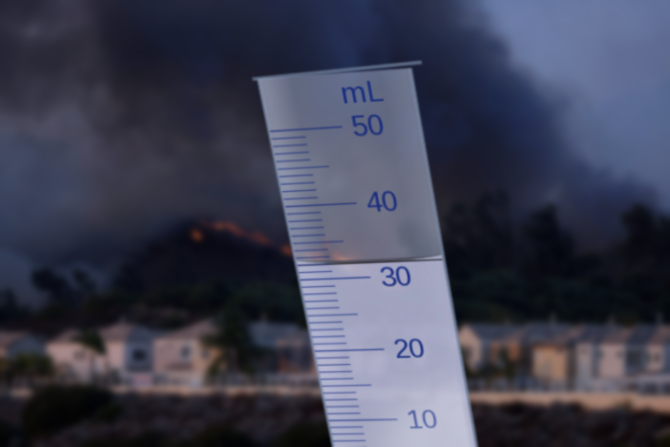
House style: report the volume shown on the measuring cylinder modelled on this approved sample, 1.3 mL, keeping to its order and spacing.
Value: 32 mL
